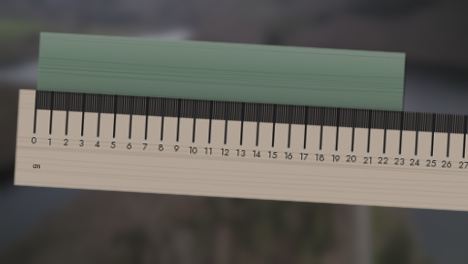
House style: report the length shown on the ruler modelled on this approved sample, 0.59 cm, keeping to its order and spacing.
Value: 23 cm
